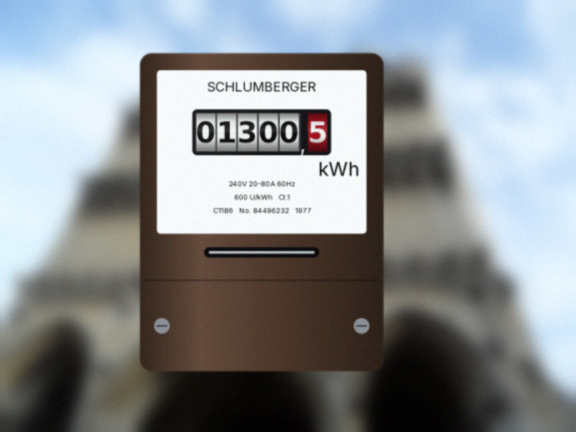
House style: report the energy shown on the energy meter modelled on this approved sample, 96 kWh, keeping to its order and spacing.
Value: 1300.5 kWh
